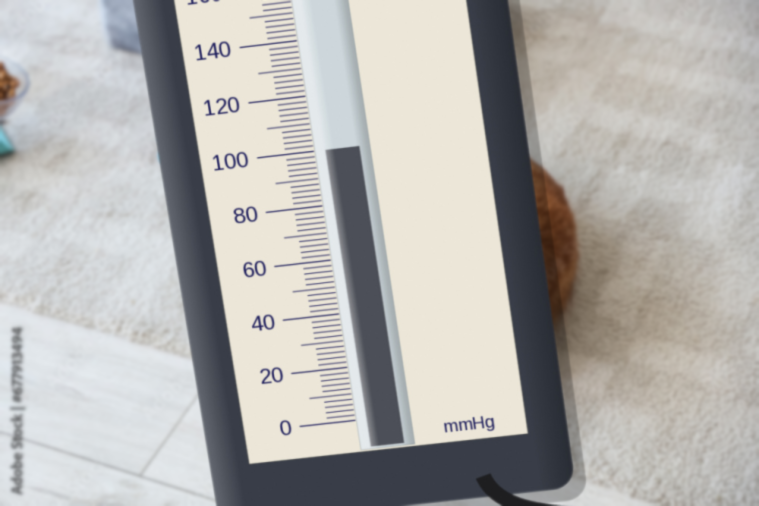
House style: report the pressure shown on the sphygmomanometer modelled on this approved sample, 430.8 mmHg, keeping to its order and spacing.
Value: 100 mmHg
